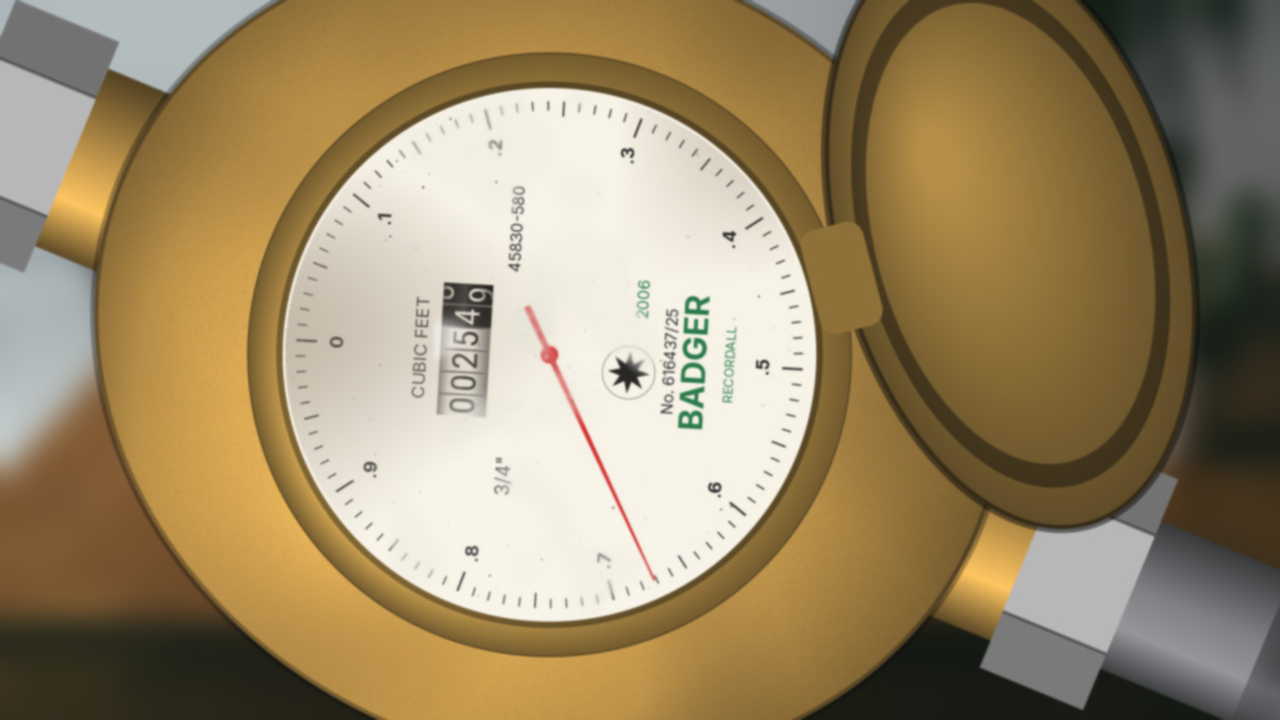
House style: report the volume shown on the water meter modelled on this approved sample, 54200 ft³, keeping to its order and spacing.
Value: 2548.67 ft³
